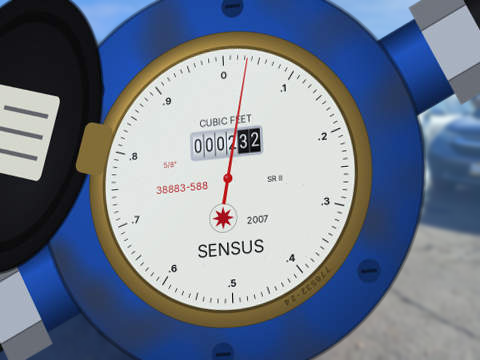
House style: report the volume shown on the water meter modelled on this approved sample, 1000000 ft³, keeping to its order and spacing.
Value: 232.03 ft³
